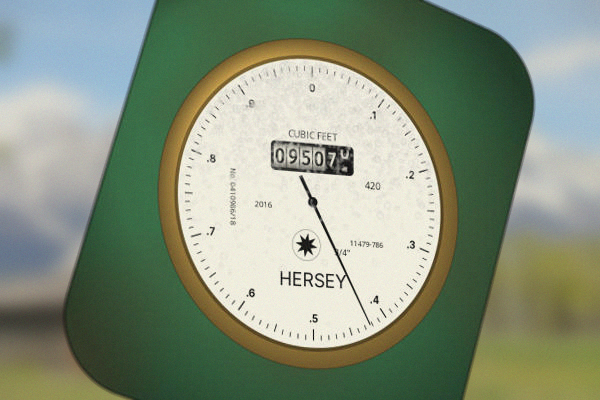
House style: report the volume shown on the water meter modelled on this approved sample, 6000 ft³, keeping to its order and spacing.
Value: 95070.42 ft³
